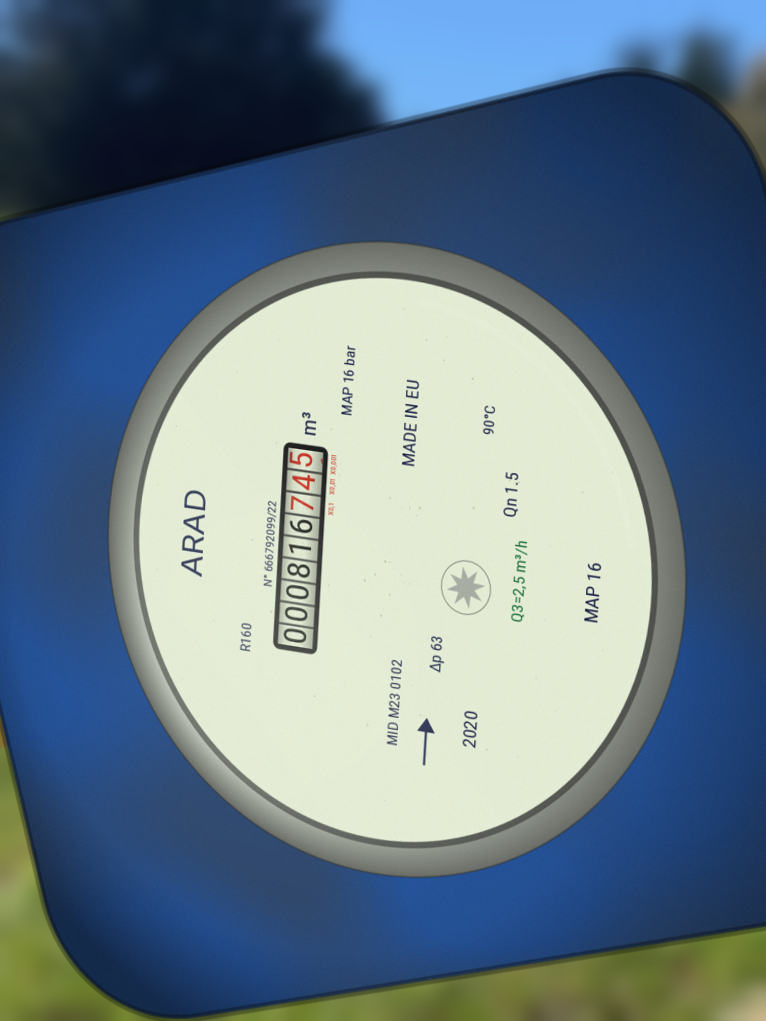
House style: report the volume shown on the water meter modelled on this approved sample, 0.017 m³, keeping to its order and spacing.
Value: 816.745 m³
